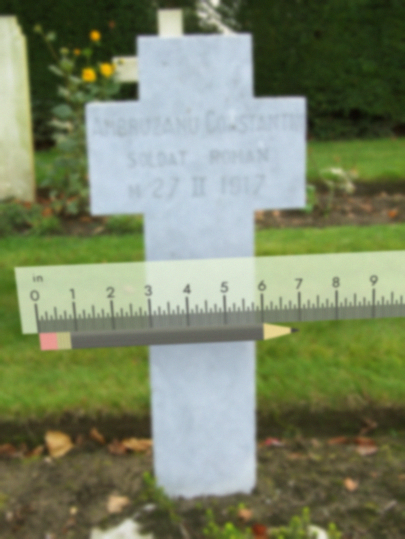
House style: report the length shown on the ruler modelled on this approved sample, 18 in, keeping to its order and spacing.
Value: 7 in
